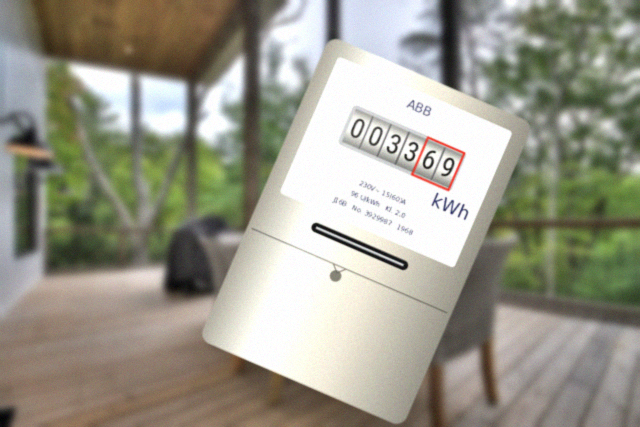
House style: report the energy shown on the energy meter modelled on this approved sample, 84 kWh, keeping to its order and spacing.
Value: 33.69 kWh
